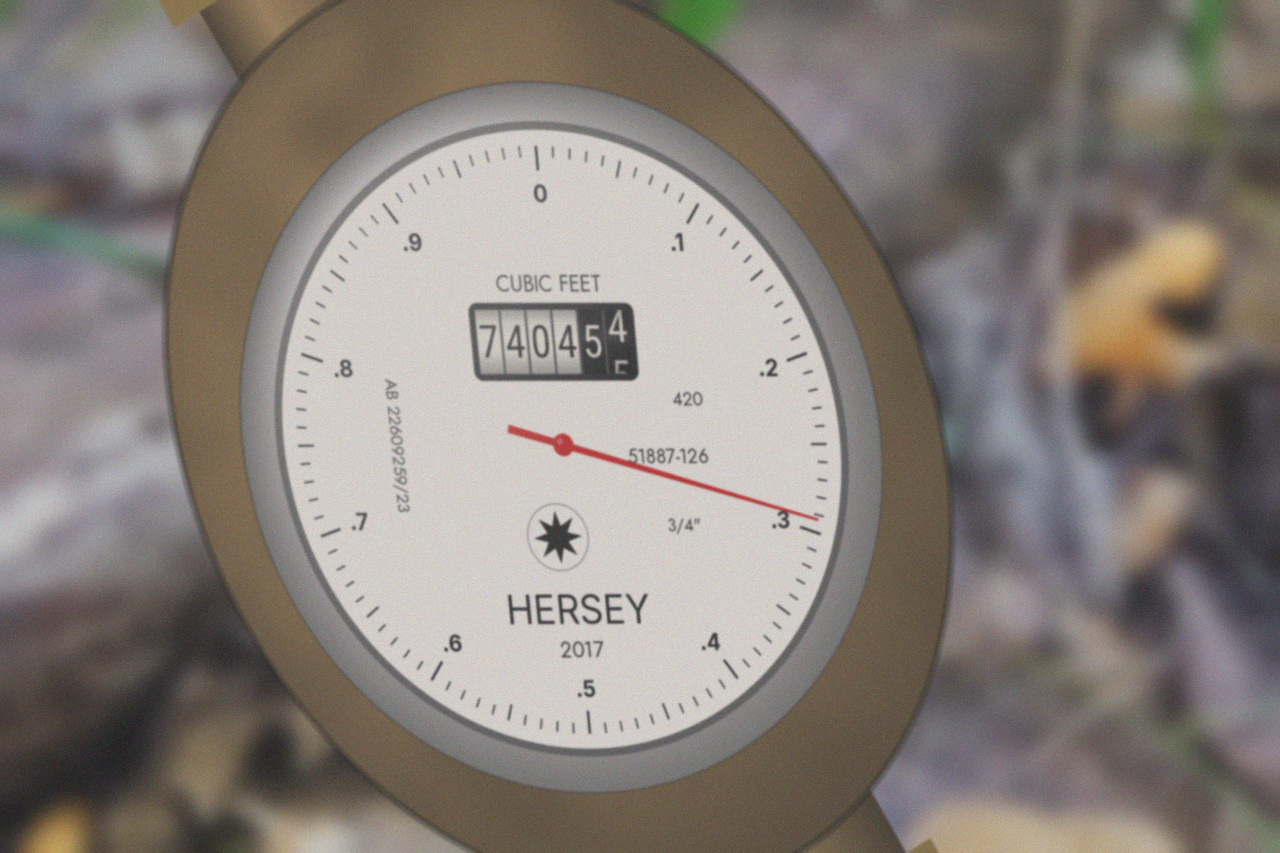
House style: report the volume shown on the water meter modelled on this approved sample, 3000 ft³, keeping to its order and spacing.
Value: 740454.29 ft³
